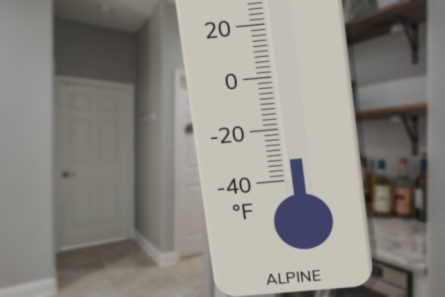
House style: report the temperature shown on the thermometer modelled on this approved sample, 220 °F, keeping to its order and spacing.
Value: -32 °F
